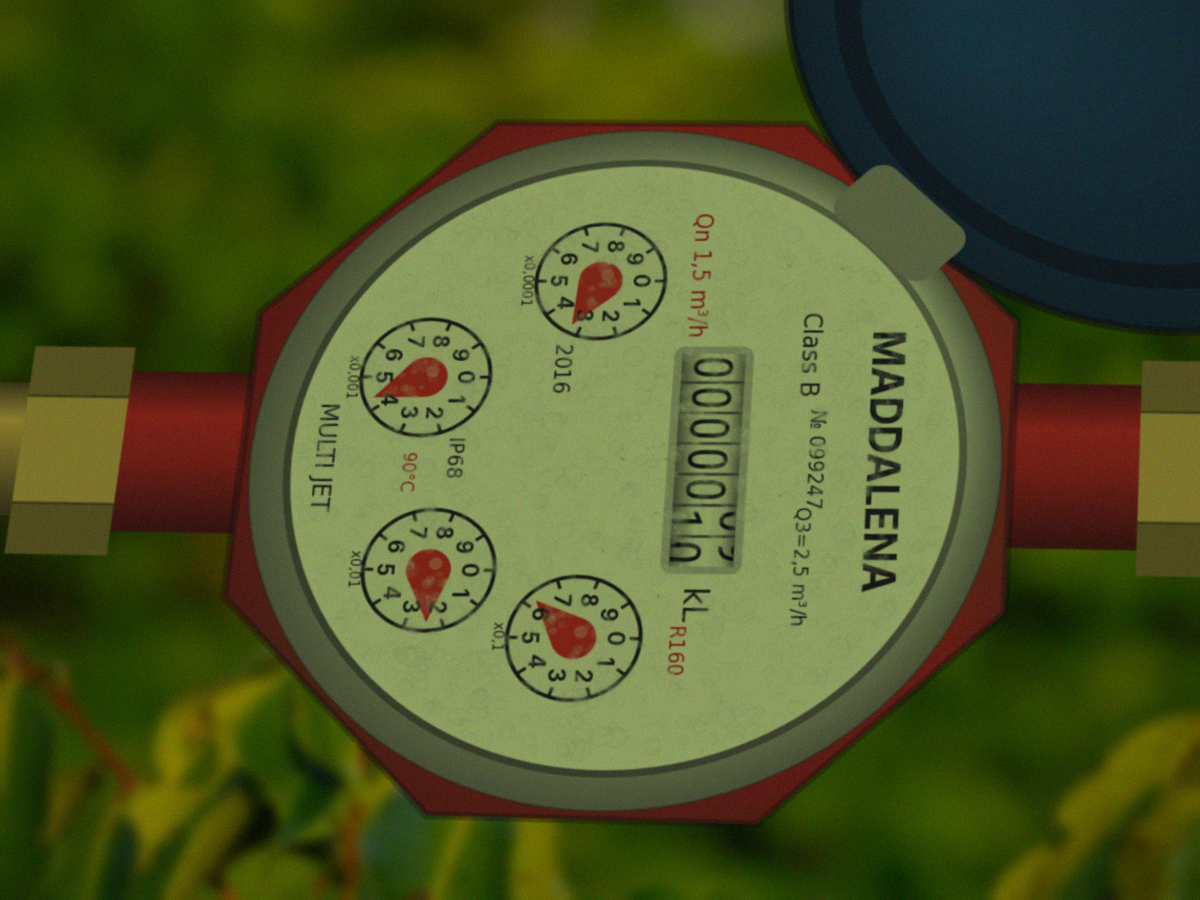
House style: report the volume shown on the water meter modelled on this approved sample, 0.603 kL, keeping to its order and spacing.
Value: 9.6243 kL
